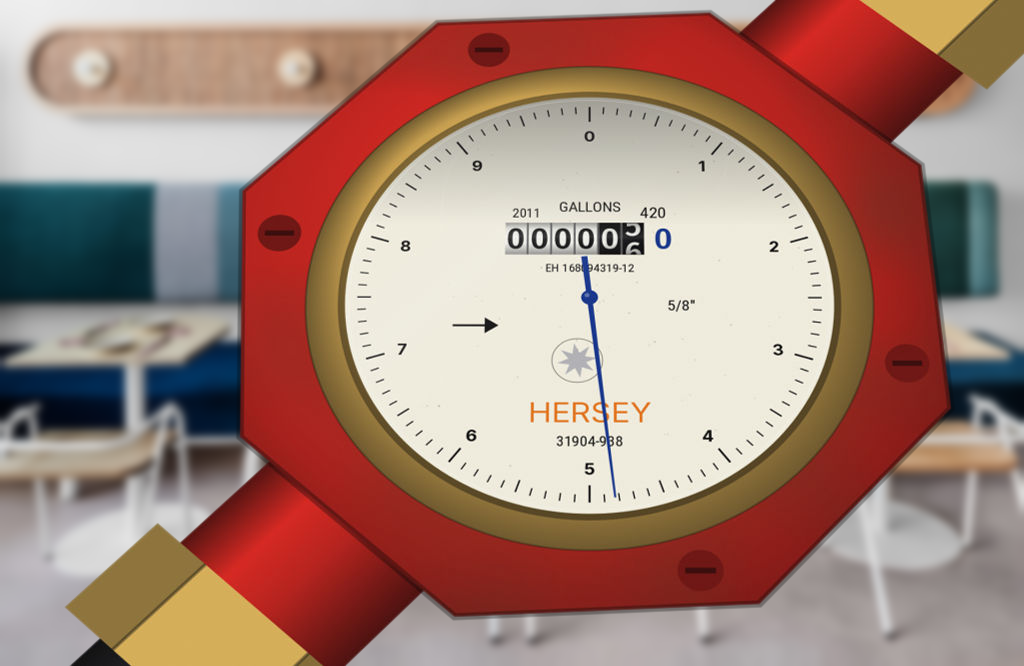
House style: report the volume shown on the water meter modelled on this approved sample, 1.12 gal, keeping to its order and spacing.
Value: 54.8 gal
